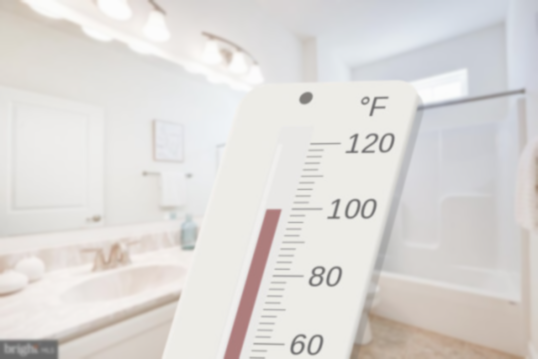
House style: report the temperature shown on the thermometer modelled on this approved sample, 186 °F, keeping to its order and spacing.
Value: 100 °F
